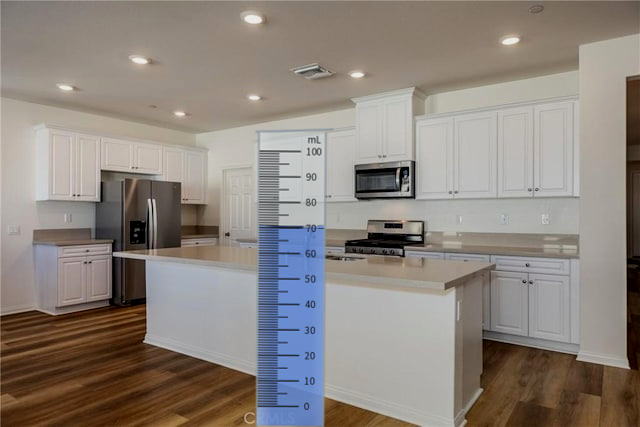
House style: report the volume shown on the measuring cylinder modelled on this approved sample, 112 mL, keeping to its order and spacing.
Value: 70 mL
